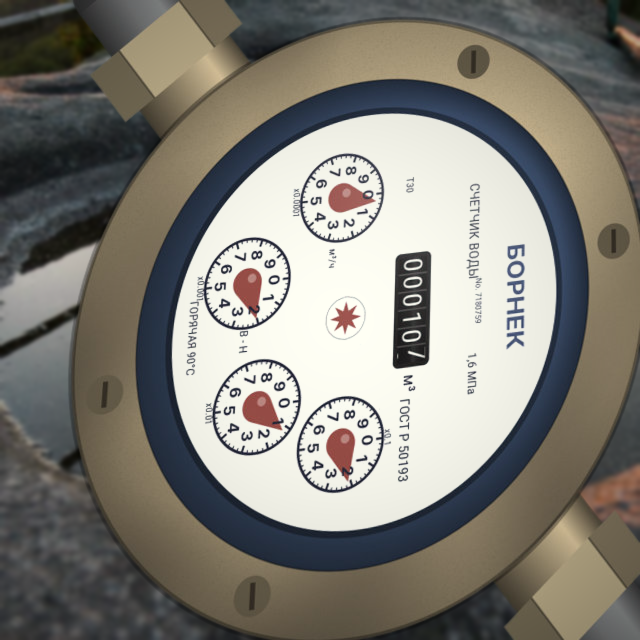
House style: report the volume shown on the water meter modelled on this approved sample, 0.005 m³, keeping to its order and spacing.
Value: 107.2120 m³
